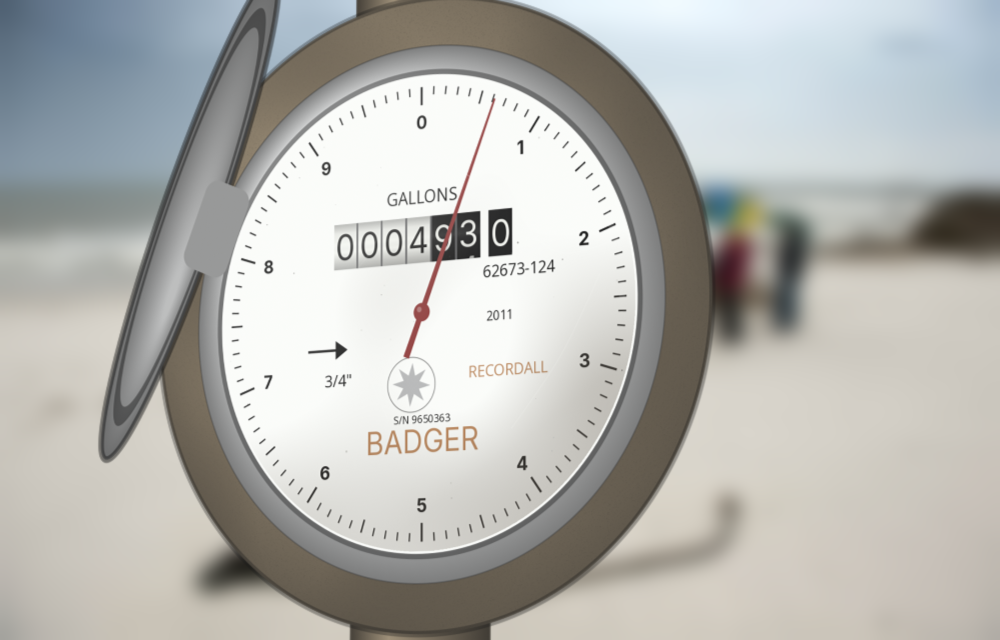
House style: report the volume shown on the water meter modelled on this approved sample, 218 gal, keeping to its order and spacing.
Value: 4930.6 gal
